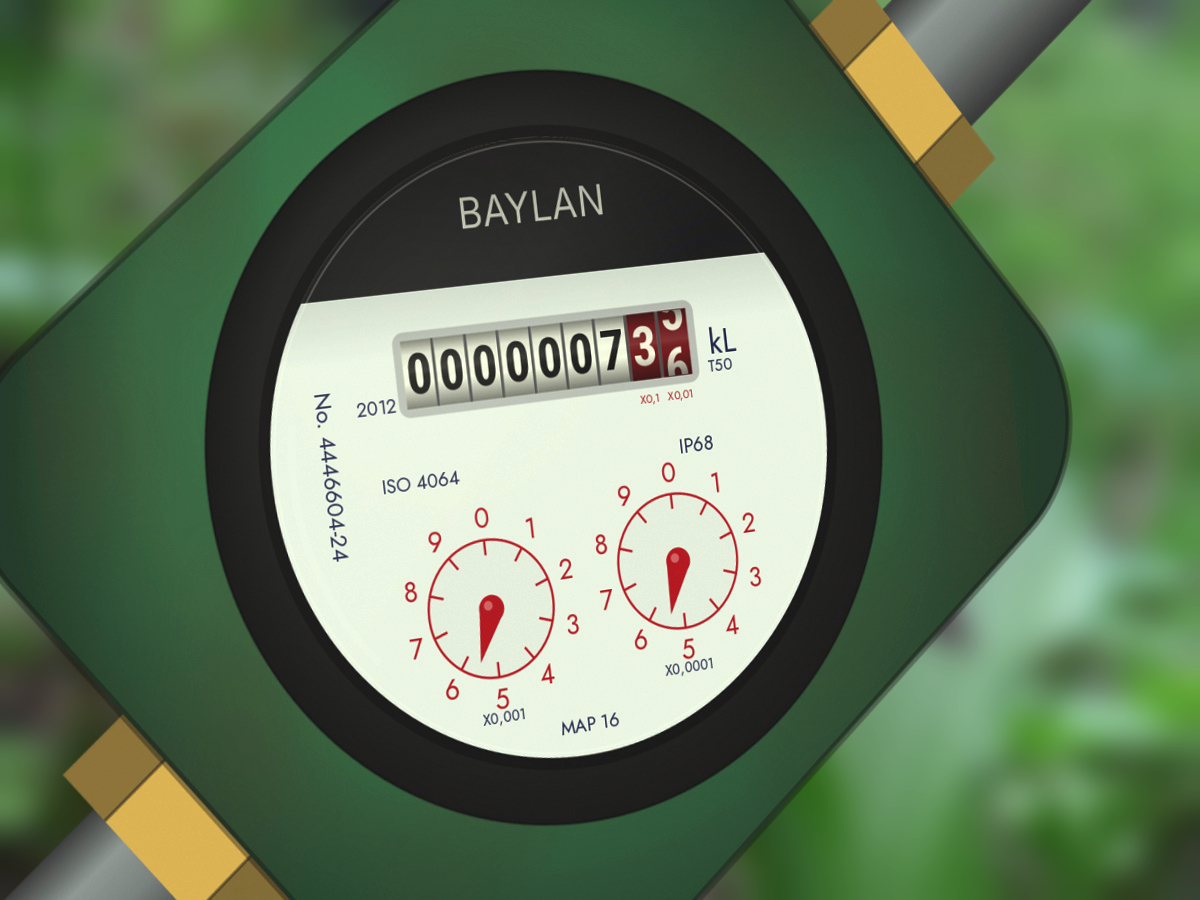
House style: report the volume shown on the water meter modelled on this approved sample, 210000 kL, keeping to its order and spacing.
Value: 7.3555 kL
